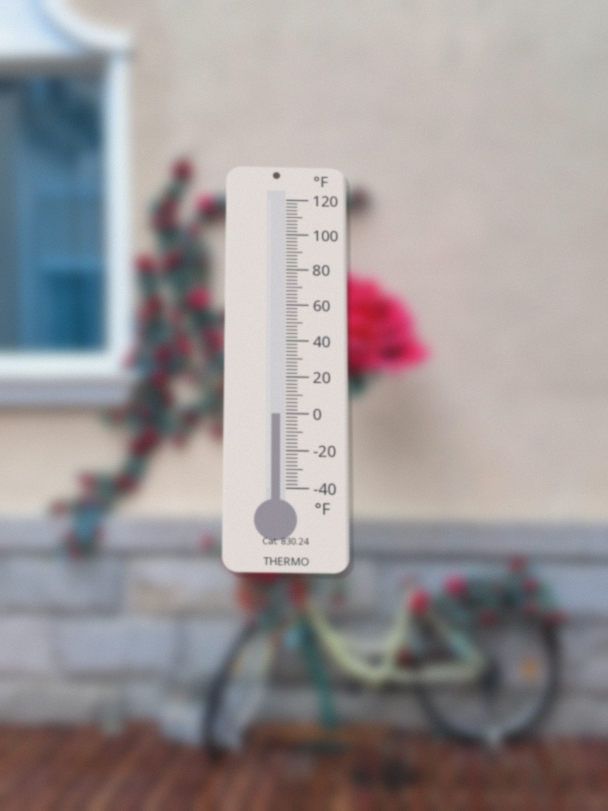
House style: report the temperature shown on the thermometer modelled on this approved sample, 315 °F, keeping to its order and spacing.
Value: 0 °F
